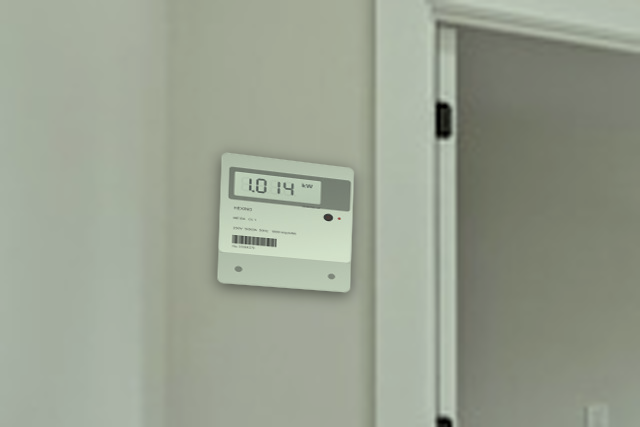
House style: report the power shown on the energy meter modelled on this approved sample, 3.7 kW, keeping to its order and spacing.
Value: 1.014 kW
